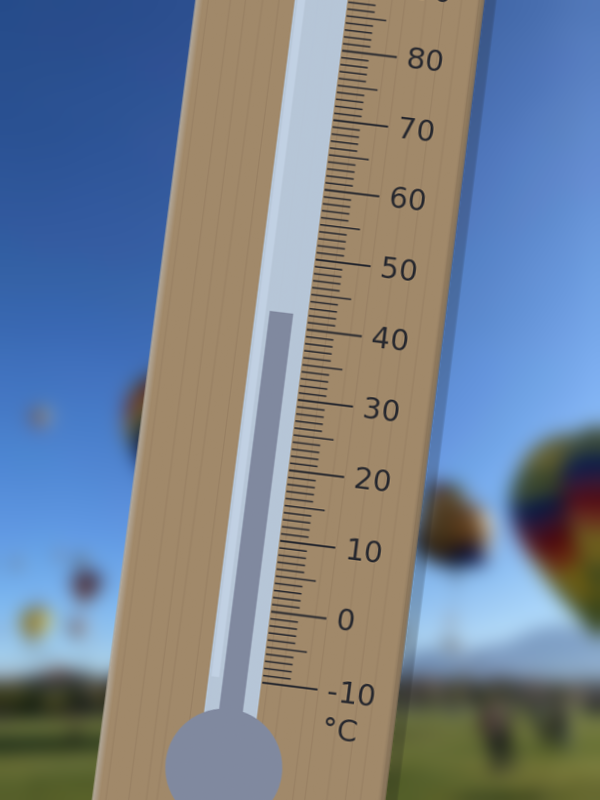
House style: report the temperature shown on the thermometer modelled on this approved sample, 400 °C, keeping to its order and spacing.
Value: 42 °C
